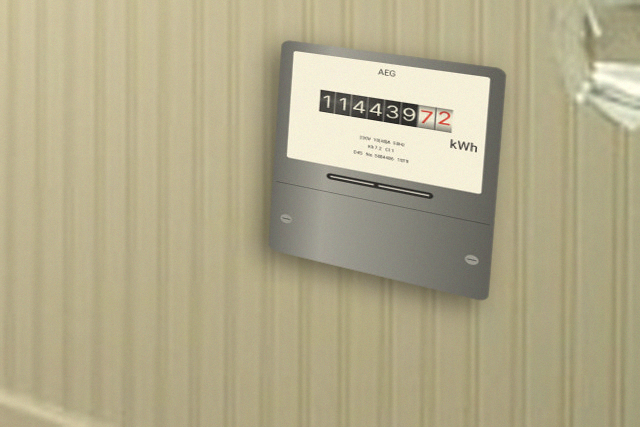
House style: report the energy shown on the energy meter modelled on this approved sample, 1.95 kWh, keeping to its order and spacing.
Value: 114439.72 kWh
